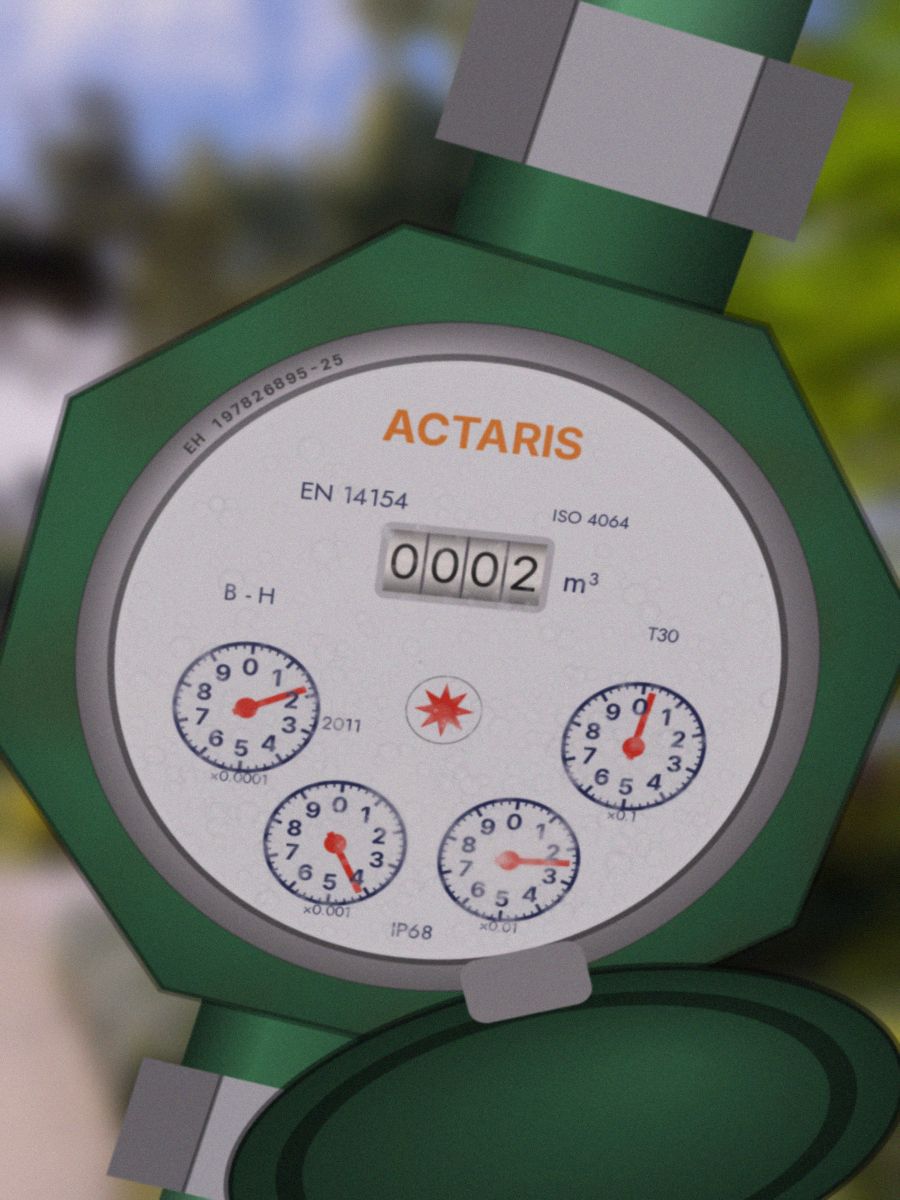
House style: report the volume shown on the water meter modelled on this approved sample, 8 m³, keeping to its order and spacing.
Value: 2.0241 m³
